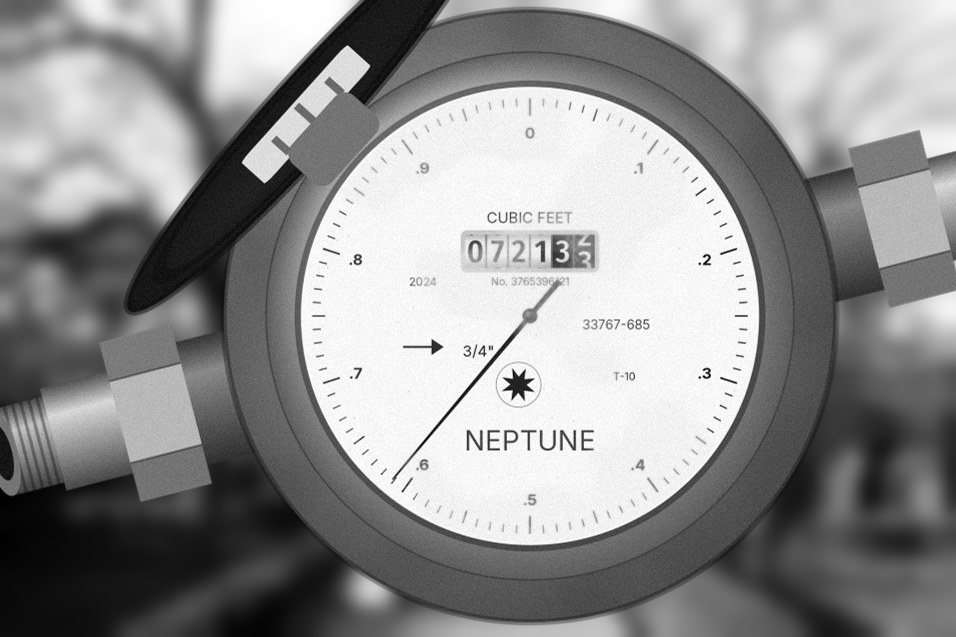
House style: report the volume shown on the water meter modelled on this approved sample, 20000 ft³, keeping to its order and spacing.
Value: 72132.61 ft³
